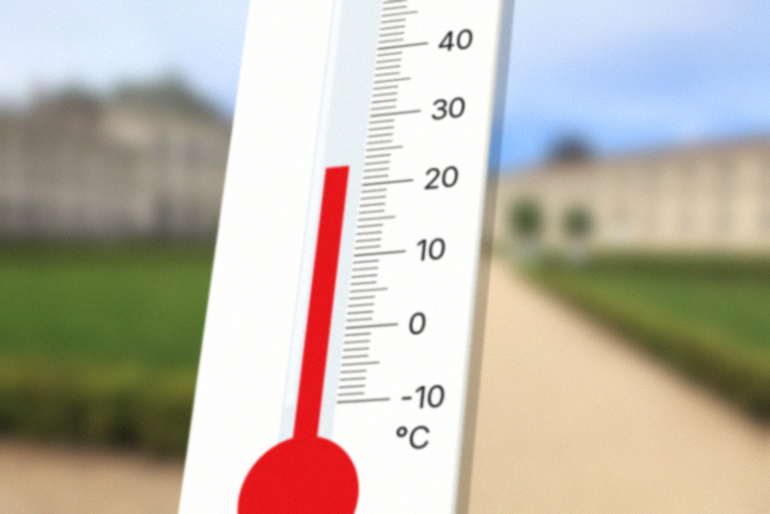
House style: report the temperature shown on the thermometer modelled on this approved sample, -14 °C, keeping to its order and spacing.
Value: 23 °C
